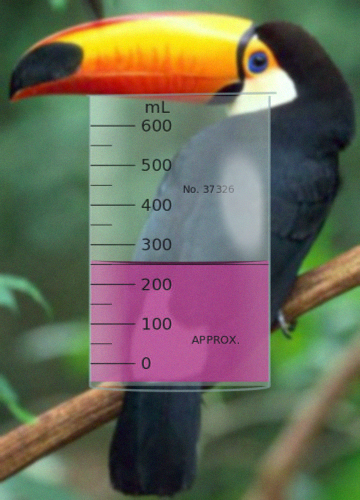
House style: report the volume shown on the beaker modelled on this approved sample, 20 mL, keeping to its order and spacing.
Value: 250 mL
